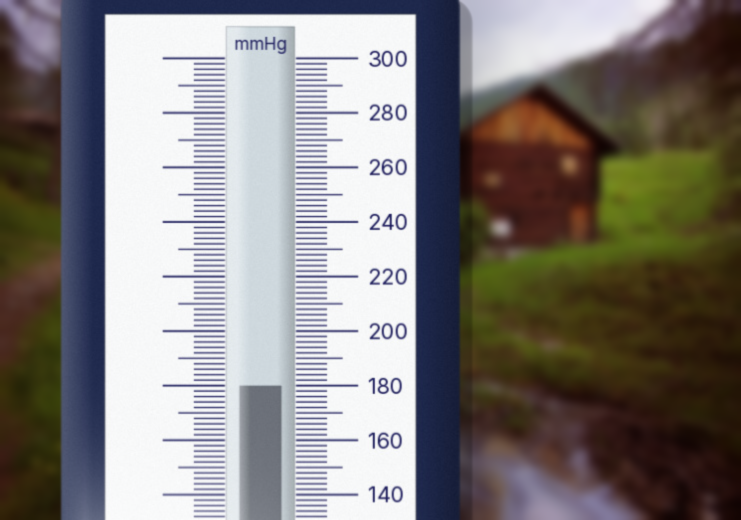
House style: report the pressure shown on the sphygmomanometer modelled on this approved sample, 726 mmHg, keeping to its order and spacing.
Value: 180 mmHg
